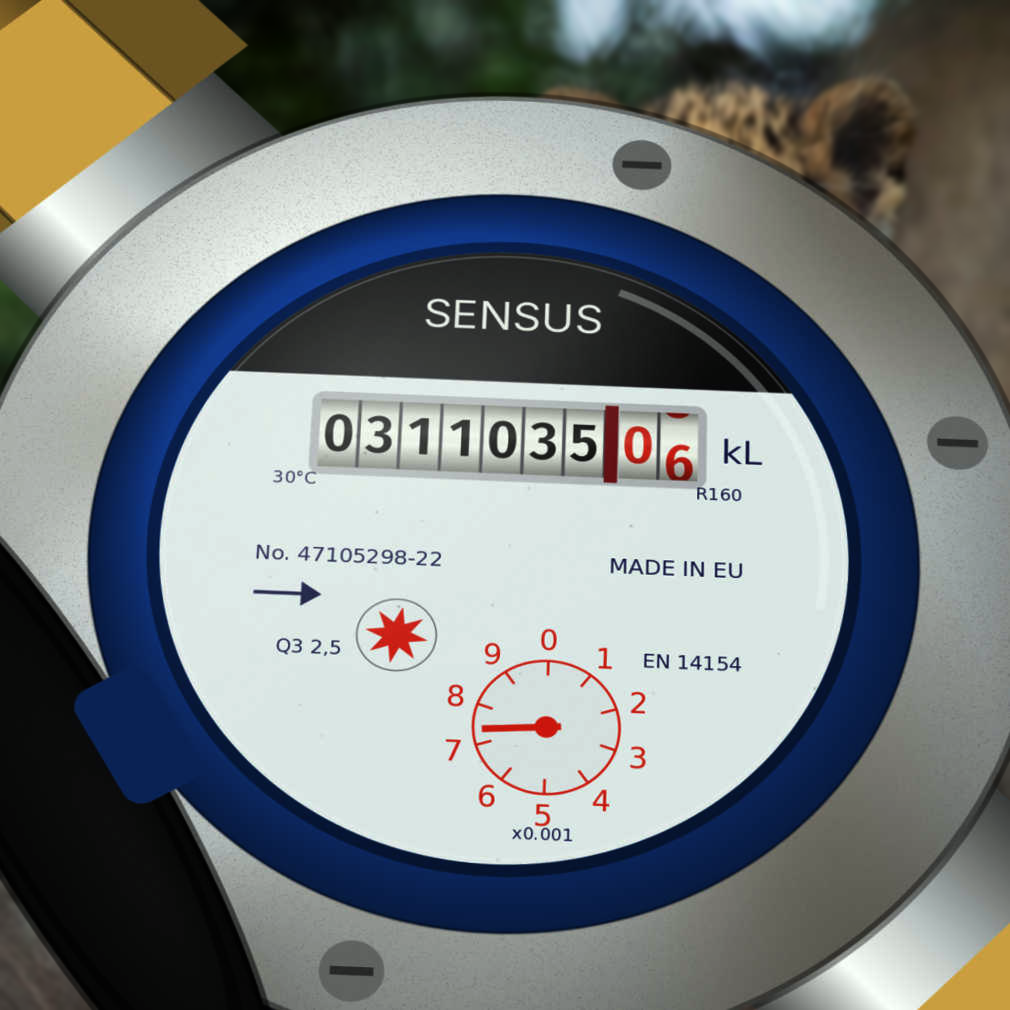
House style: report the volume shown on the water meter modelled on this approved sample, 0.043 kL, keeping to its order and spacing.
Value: 311035.057 kL
